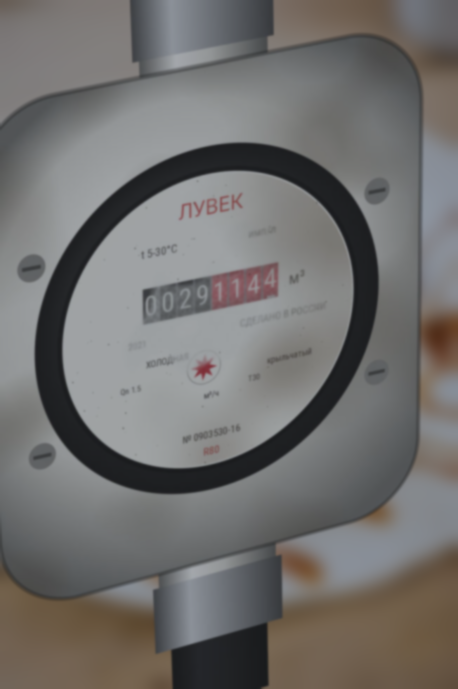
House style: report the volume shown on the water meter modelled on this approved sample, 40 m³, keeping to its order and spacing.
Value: 29.1144 m³
